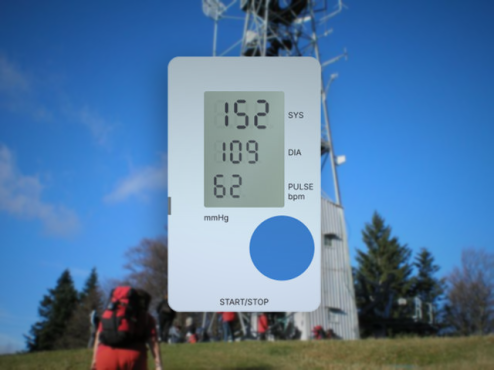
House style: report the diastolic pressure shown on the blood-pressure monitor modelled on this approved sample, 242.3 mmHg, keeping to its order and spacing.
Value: 109 mmHg
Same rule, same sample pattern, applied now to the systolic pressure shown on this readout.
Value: 152 mmHg
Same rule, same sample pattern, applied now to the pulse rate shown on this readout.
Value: 62 bpm
